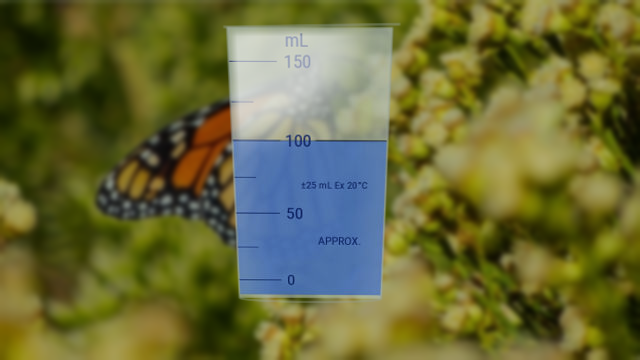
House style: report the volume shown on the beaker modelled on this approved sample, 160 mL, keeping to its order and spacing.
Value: 100 mL
